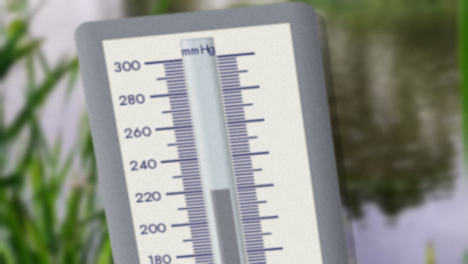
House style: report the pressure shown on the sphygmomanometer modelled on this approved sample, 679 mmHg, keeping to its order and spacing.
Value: 220 mmHg
